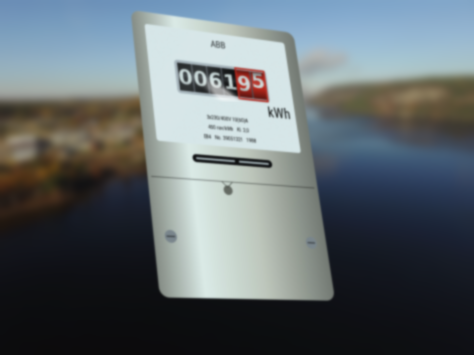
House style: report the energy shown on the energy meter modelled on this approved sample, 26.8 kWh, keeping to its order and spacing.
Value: 61.95 kWh
